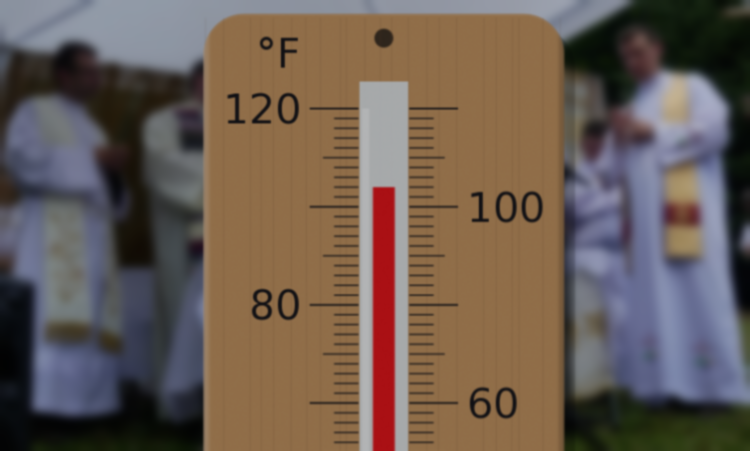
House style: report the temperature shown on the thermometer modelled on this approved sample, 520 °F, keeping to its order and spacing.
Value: 104 °F
